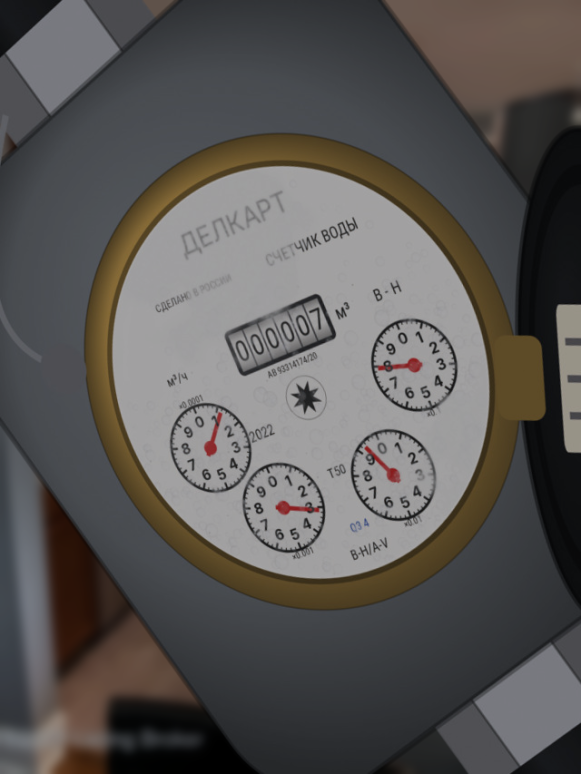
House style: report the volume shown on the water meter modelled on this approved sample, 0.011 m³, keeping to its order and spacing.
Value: 7.7931 m³
